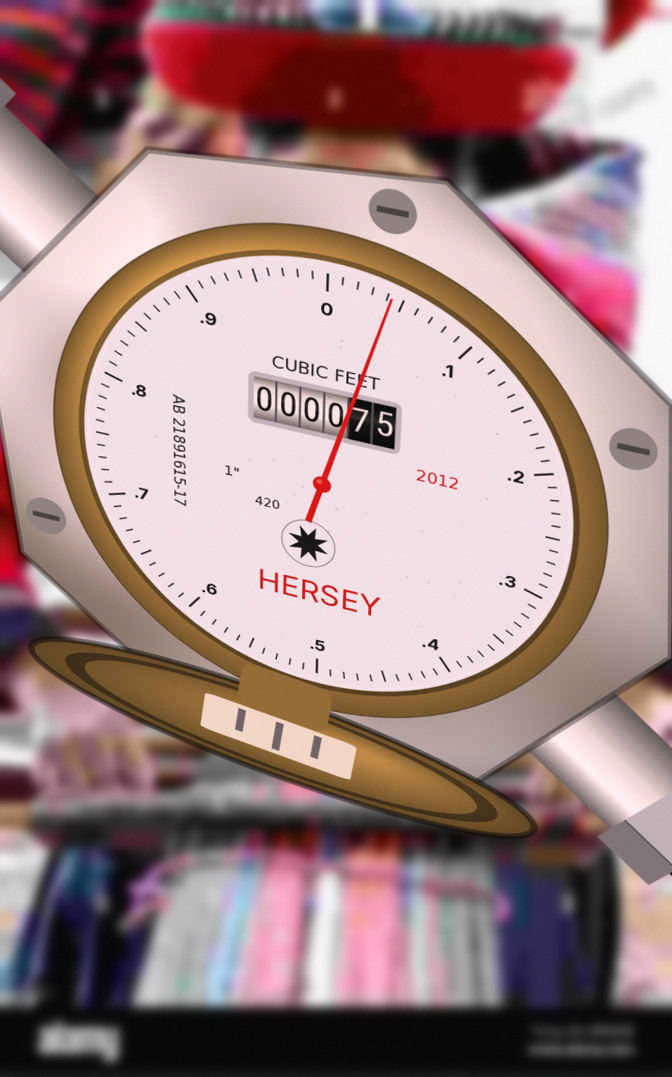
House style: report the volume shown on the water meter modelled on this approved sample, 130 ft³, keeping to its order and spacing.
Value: 75.04 ft³
